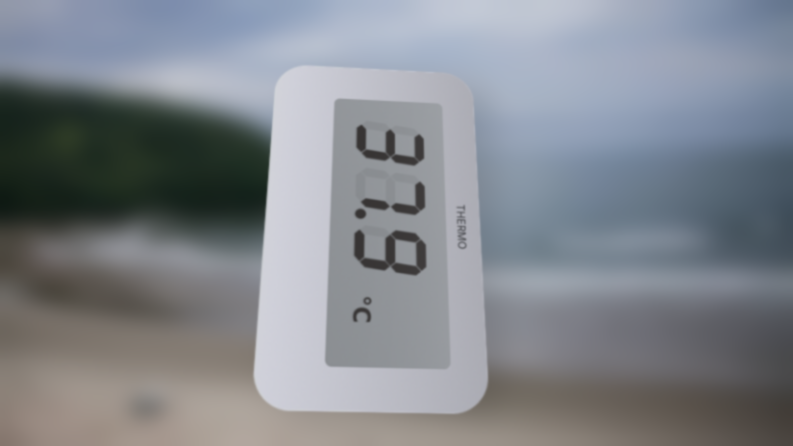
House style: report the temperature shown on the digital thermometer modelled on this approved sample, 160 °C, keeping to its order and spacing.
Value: 37.9 °C
